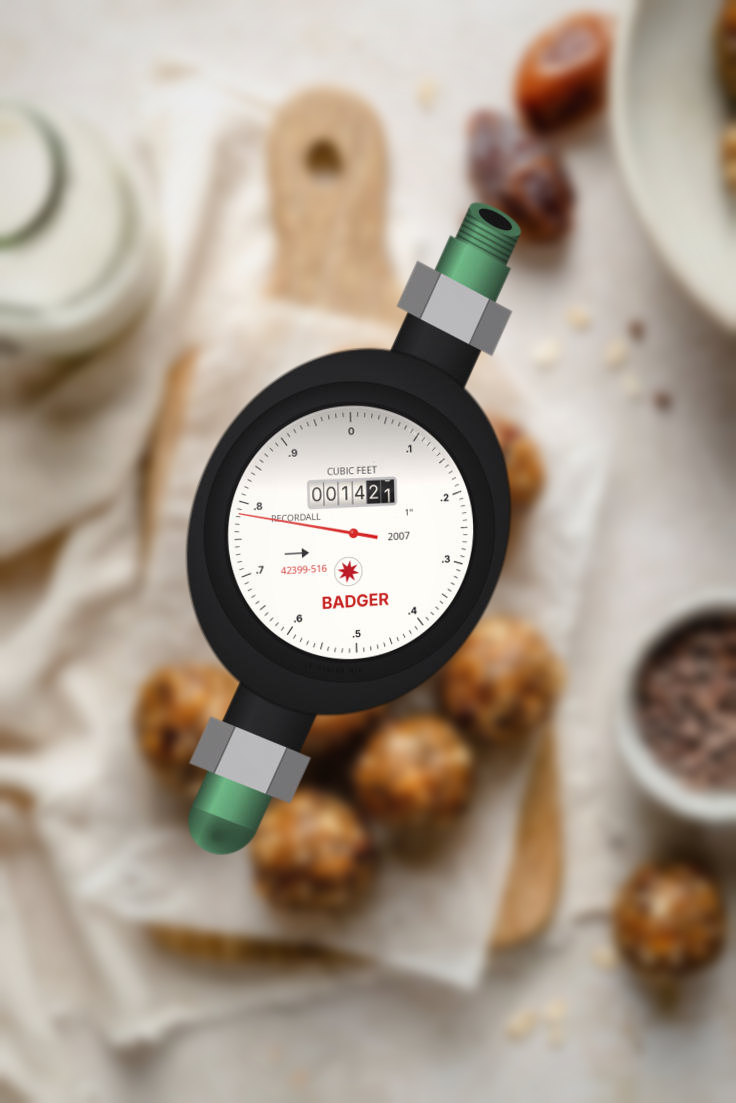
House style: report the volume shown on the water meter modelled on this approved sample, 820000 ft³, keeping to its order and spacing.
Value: 1420.78 ft³
